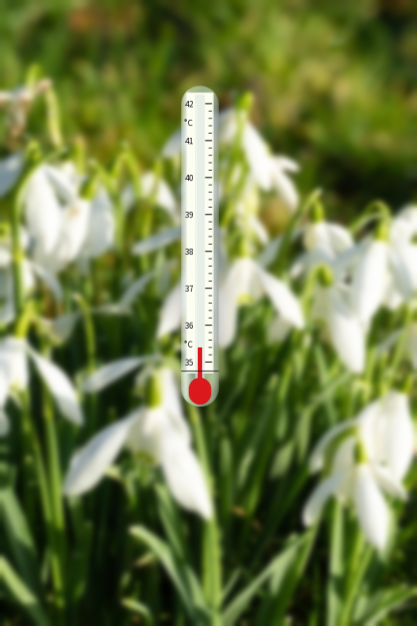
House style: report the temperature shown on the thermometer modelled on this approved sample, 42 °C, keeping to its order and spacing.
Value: 35.4 °C
